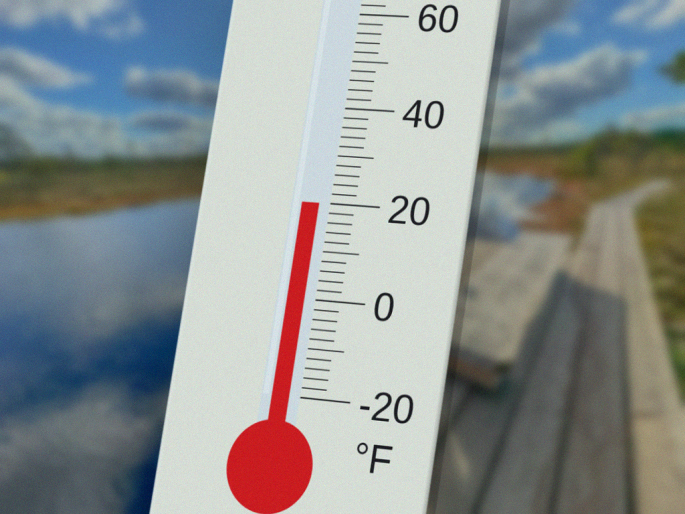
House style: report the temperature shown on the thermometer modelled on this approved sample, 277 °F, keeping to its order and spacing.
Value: 20 °F
